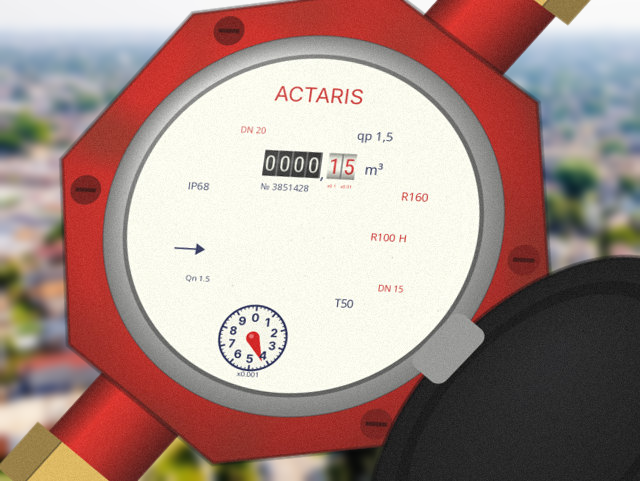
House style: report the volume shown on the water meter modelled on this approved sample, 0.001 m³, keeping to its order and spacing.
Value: 0.154 m³
